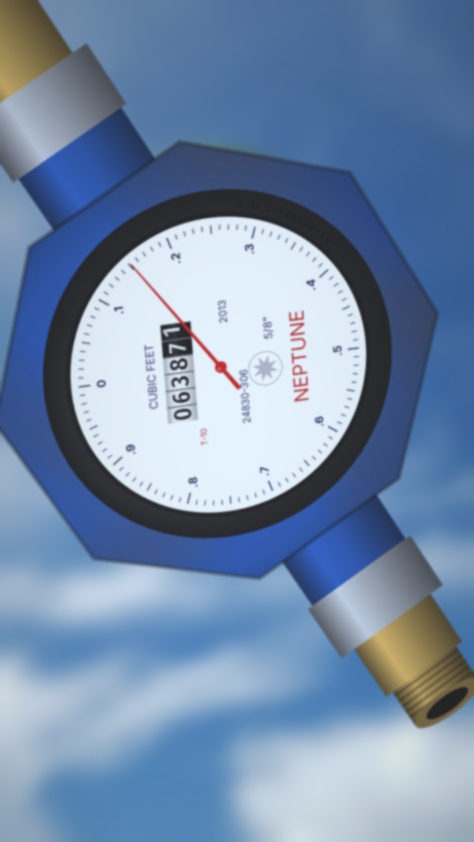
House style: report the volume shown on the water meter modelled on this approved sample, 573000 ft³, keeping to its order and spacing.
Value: 63871.15 ft³
